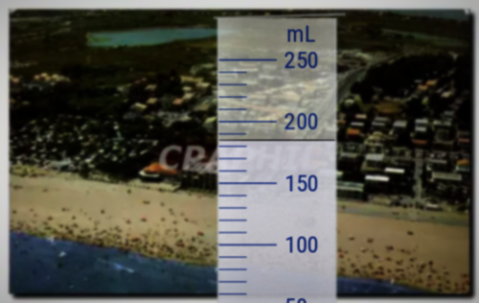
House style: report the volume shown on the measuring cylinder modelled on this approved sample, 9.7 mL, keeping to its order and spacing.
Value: 185 mL
